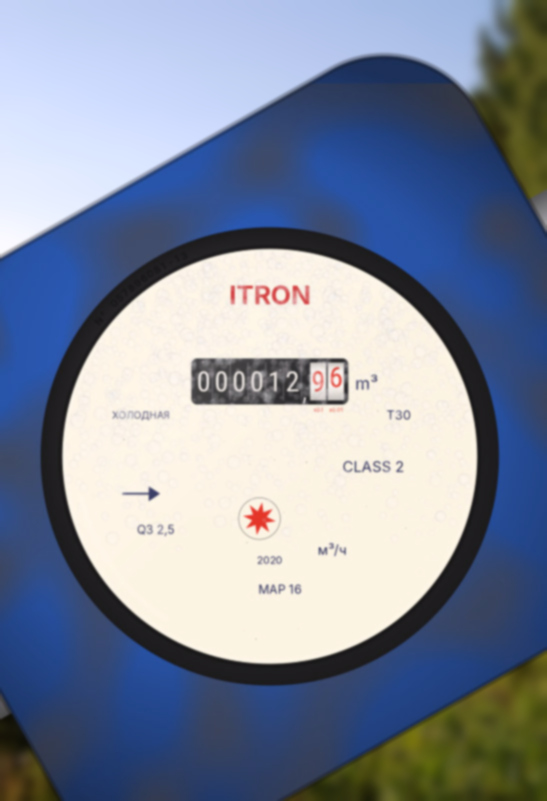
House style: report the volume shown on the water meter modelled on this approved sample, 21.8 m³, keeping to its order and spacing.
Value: 12.96 m³
